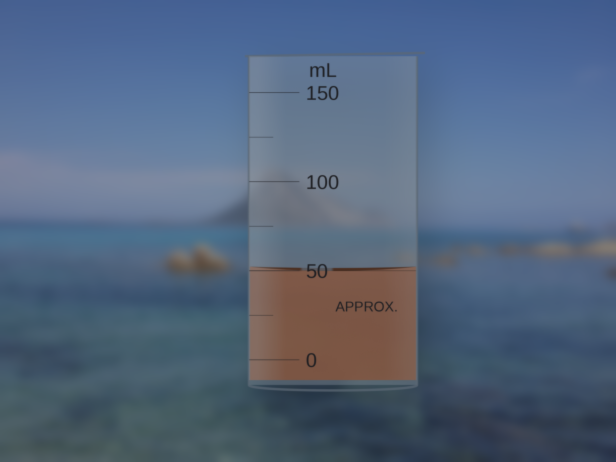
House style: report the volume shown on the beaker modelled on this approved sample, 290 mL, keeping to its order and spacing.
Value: 50 mL
